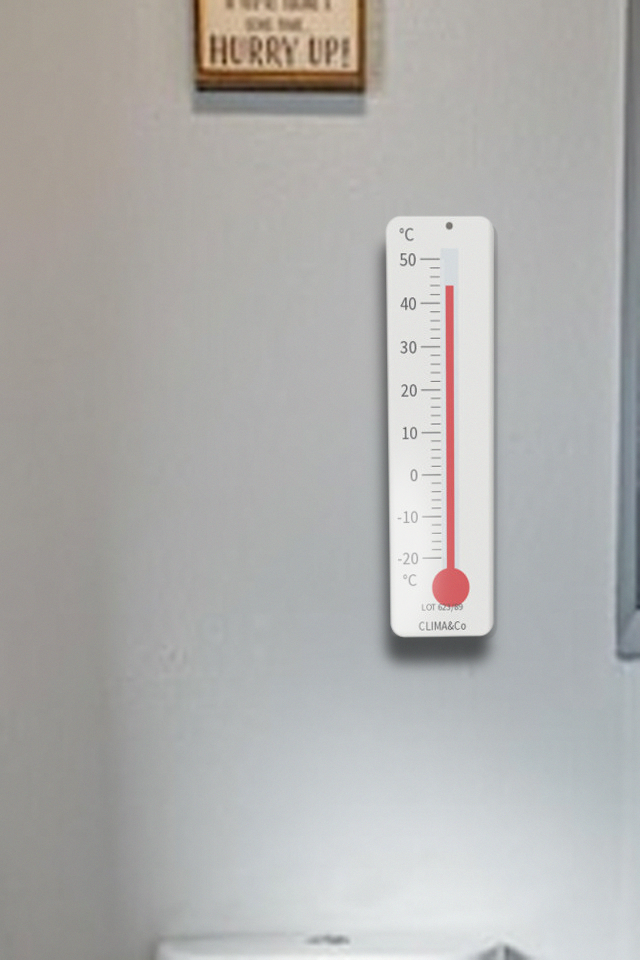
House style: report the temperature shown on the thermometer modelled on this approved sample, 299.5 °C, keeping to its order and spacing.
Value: 44 °C
